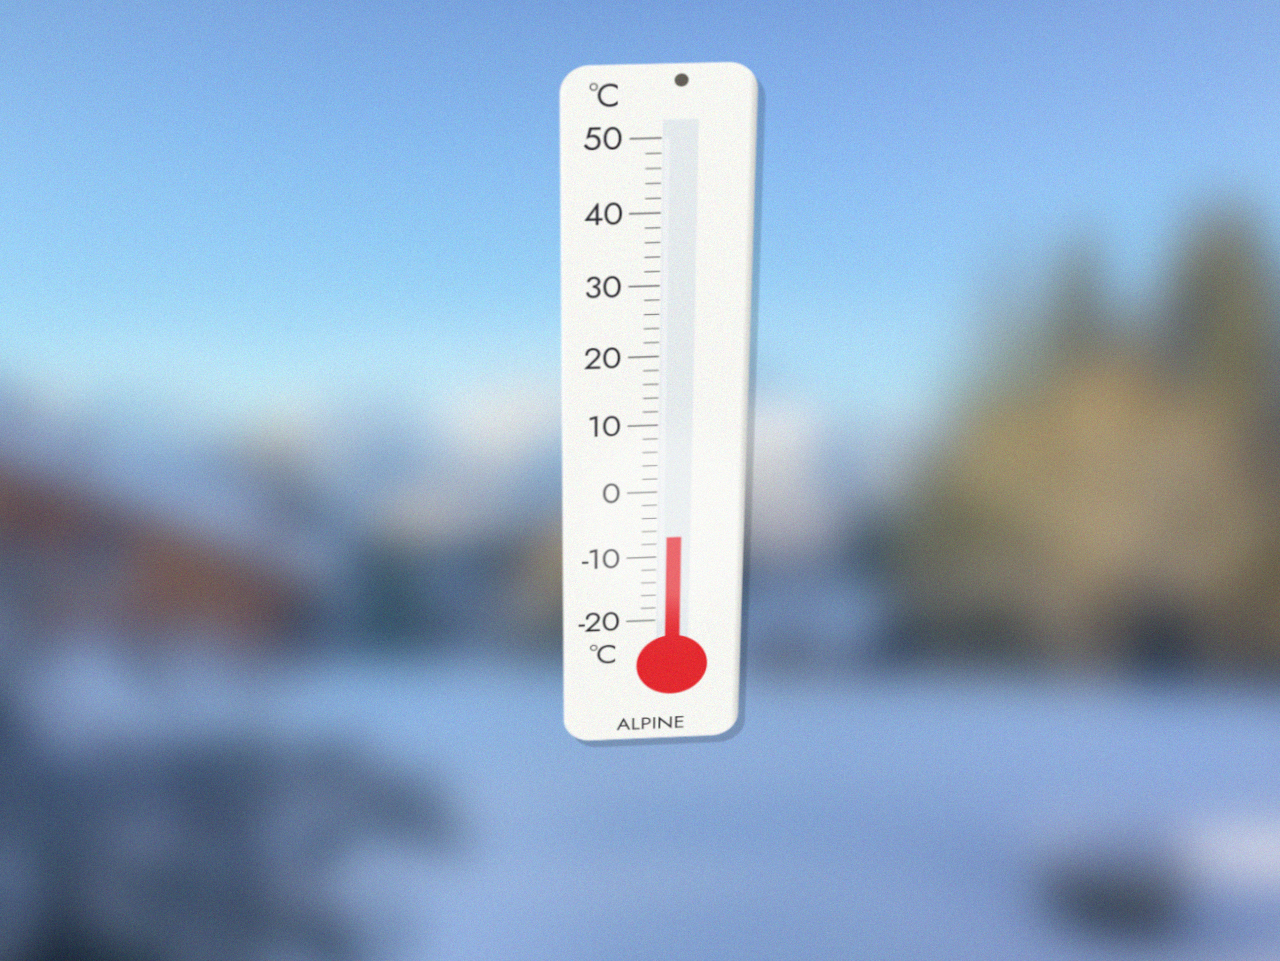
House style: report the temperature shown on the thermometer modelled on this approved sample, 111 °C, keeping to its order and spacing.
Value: -7 °C
